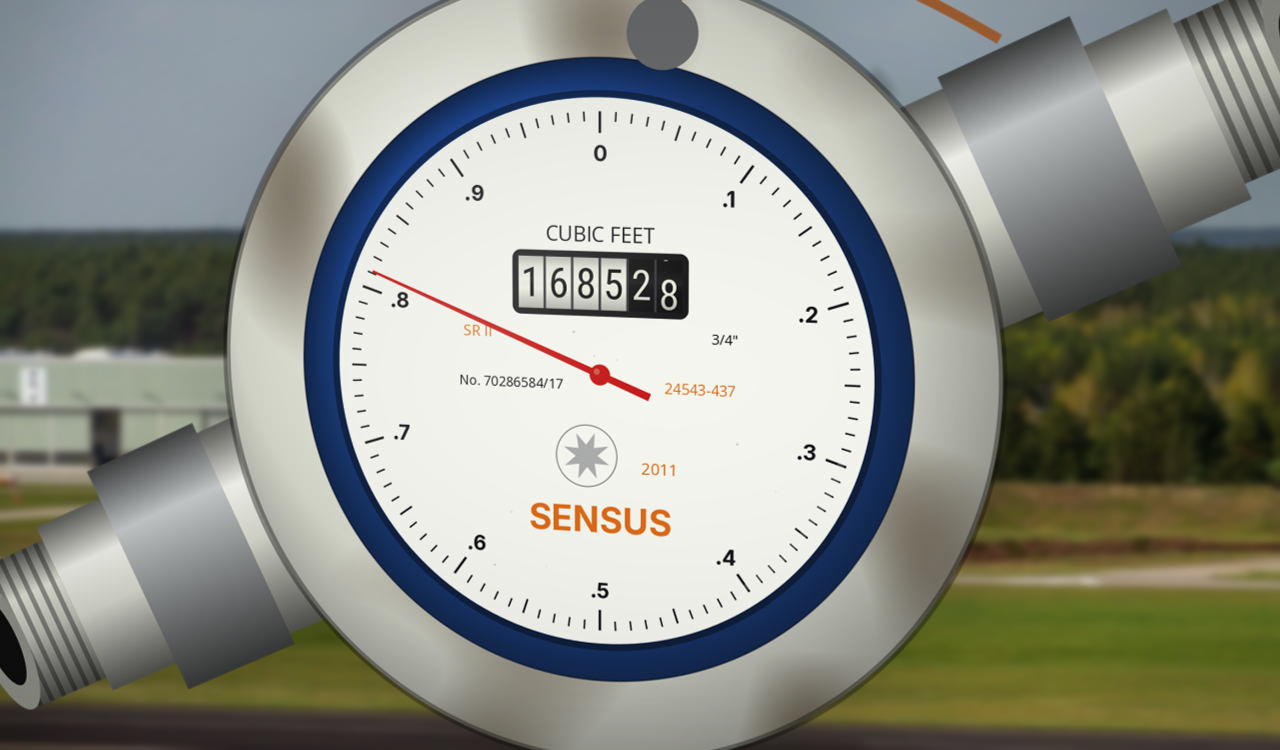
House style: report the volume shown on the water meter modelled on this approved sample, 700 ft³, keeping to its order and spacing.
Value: 168527.81 ft³
